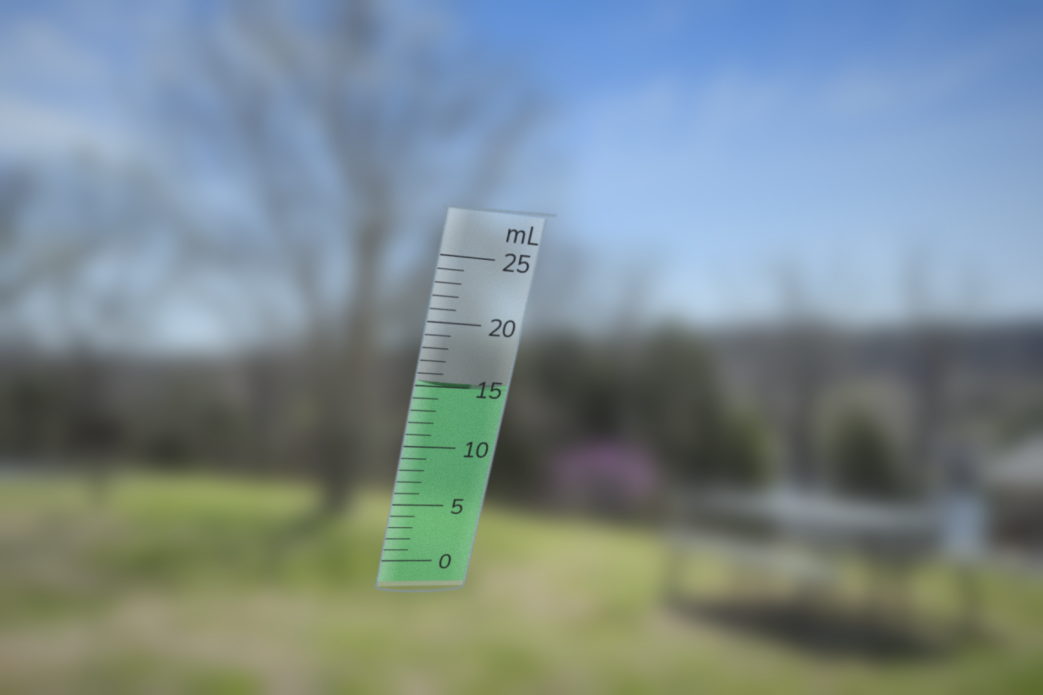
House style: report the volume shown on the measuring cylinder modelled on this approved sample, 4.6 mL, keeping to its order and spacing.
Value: 15 mL
